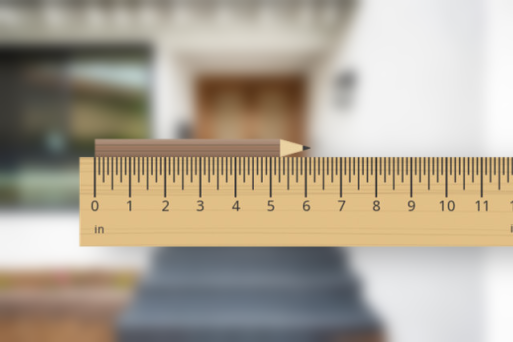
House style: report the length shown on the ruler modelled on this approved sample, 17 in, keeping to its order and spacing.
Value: 6.125 in
